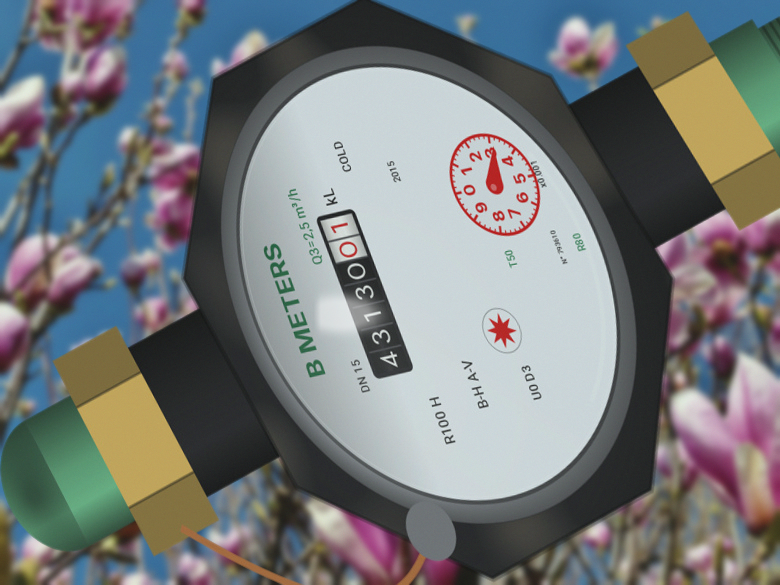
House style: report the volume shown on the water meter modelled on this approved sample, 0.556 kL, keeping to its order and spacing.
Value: 43130.013 kL
